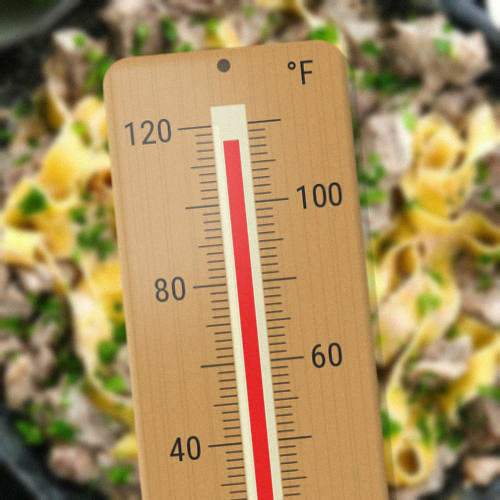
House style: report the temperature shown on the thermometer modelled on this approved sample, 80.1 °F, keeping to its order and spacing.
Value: 116 °F
